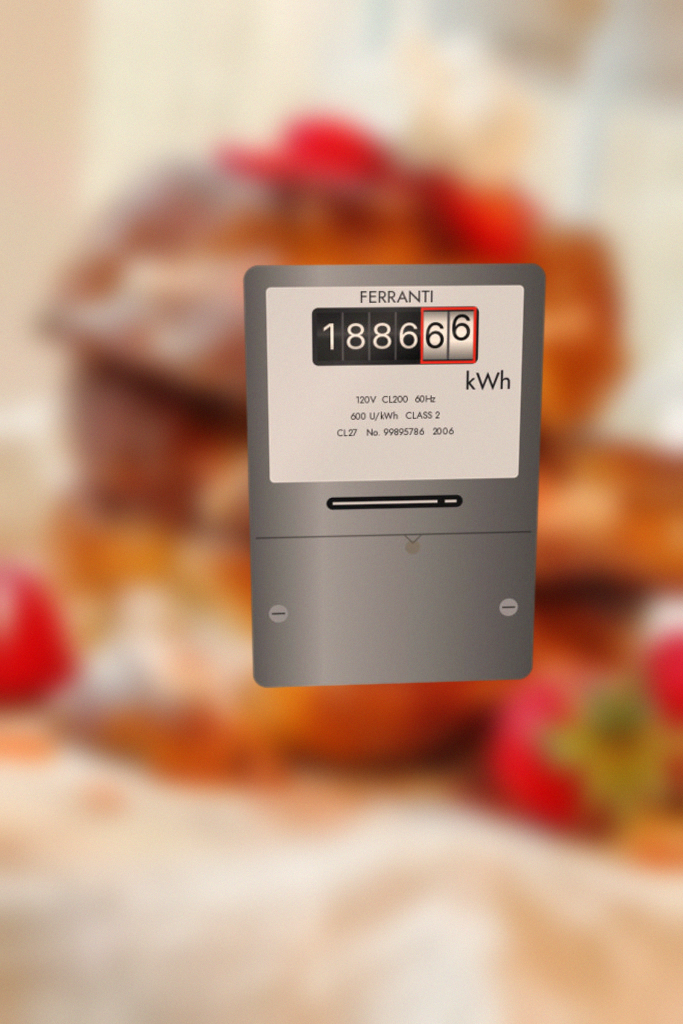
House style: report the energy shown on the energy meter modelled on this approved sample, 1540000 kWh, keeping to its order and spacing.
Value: 1886.66 kWh
